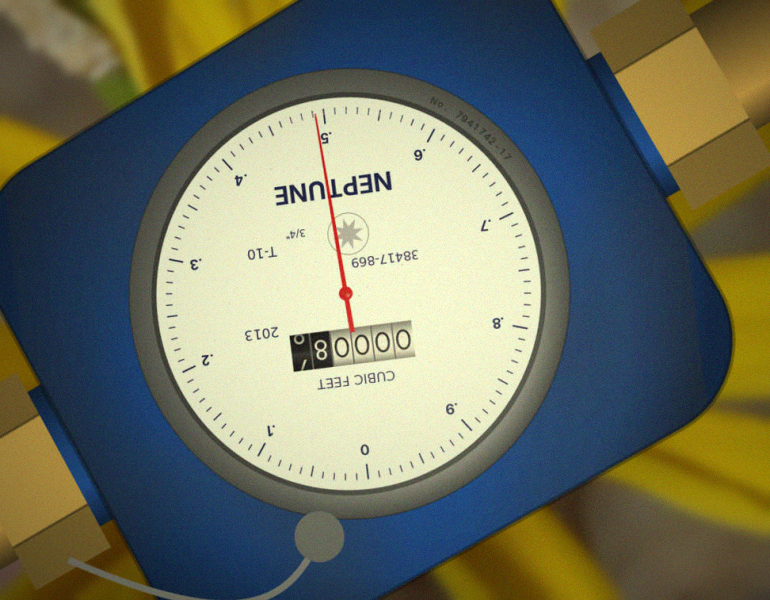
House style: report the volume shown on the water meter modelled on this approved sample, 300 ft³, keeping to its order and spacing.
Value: 87.49 ft³
